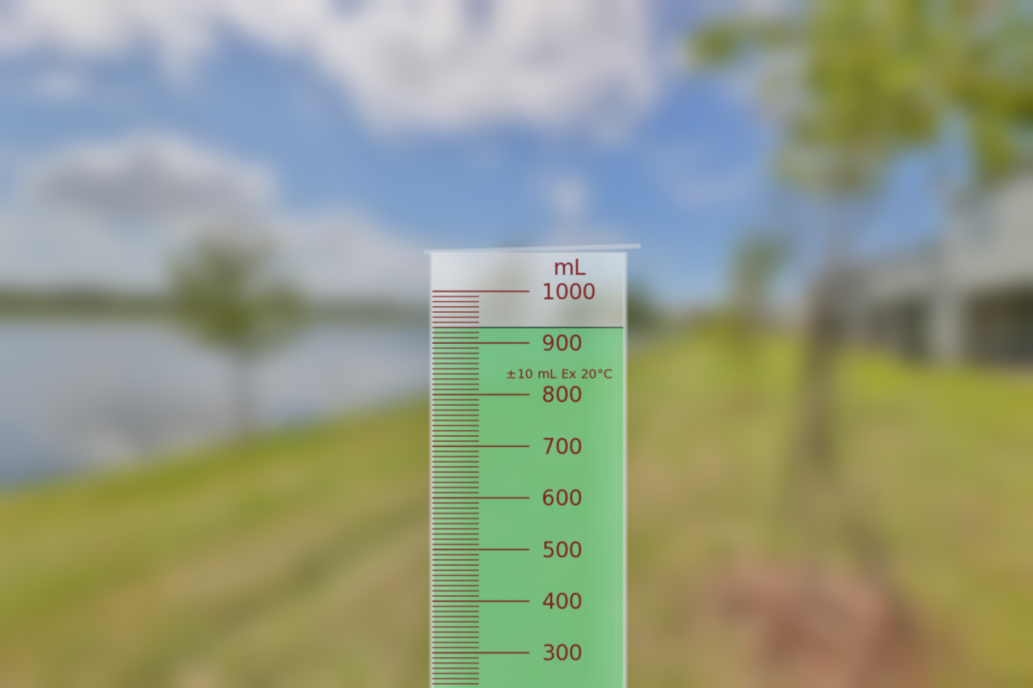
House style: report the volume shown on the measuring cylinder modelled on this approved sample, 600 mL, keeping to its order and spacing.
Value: 930 mL
